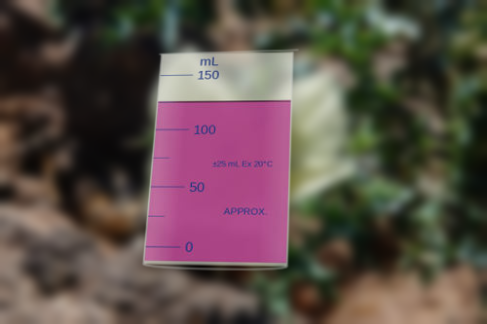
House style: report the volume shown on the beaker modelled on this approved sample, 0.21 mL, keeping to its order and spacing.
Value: 125 mL
